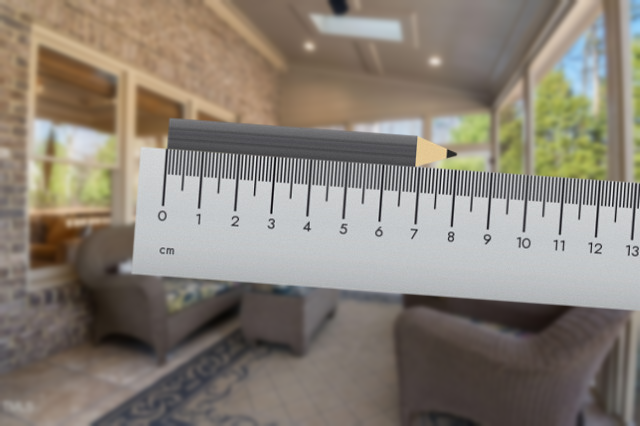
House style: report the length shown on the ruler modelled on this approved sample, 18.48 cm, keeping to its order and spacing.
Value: 8 cm
